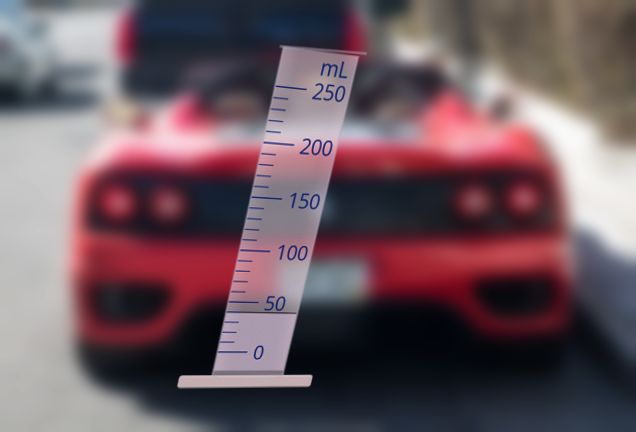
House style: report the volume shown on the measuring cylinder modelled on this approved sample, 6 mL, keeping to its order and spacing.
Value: 40 mL
